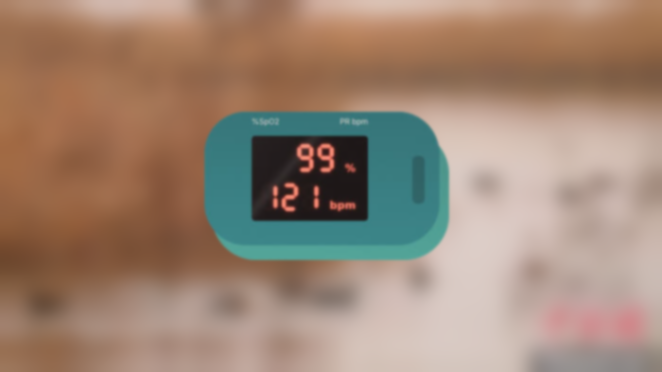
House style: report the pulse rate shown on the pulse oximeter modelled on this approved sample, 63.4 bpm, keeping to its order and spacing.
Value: 121 bpm
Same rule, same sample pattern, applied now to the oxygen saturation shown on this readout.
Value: 99 %
